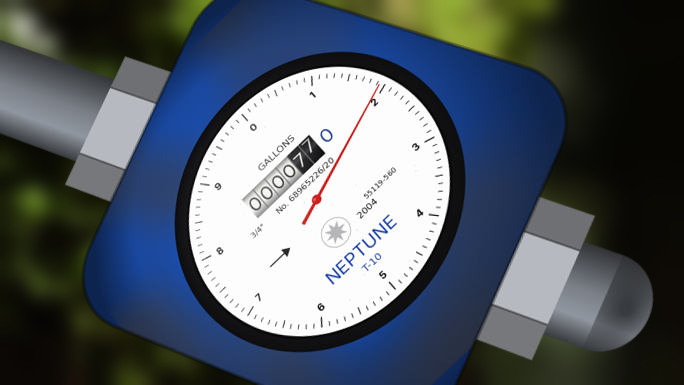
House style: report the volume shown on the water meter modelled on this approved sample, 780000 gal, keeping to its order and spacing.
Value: 771.9 gal
